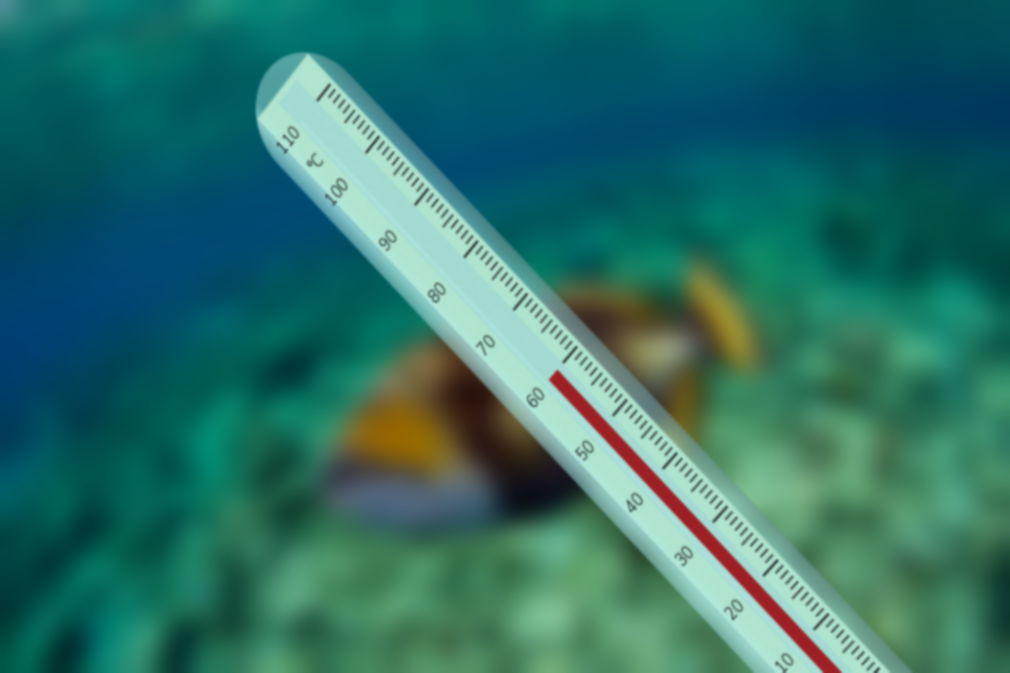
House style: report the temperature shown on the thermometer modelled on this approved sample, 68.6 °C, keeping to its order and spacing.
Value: 60 °C
